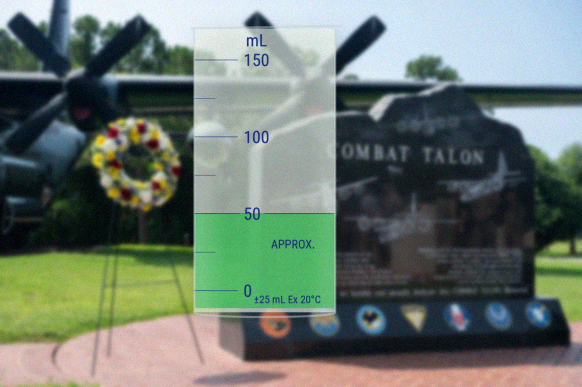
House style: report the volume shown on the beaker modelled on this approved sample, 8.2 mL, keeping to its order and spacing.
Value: 50 mL
